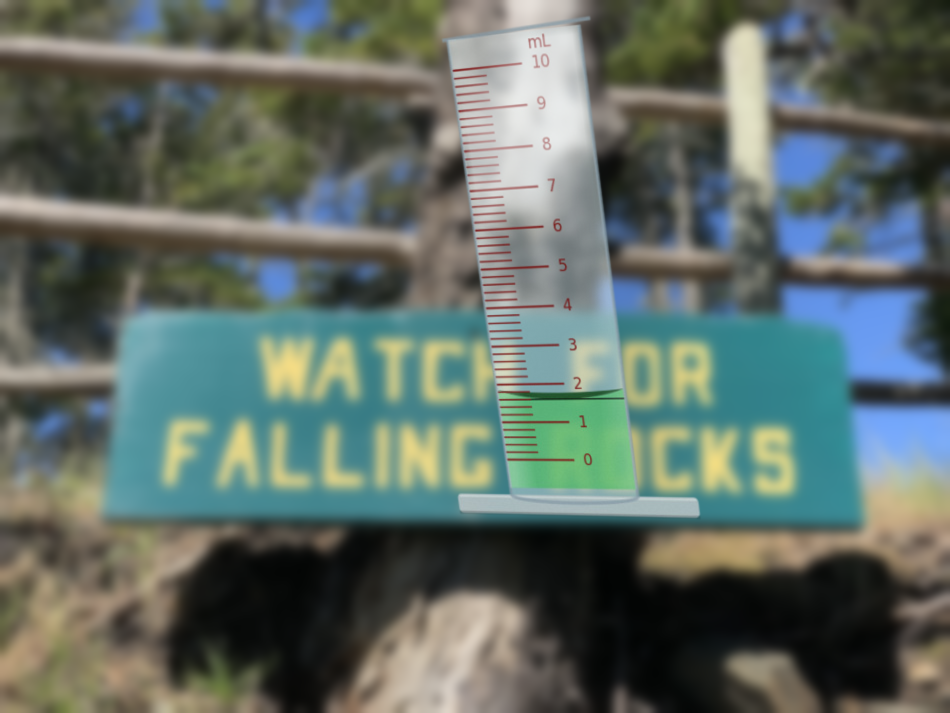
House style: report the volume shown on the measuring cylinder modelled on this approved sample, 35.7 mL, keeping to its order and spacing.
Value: 1.6 mL
